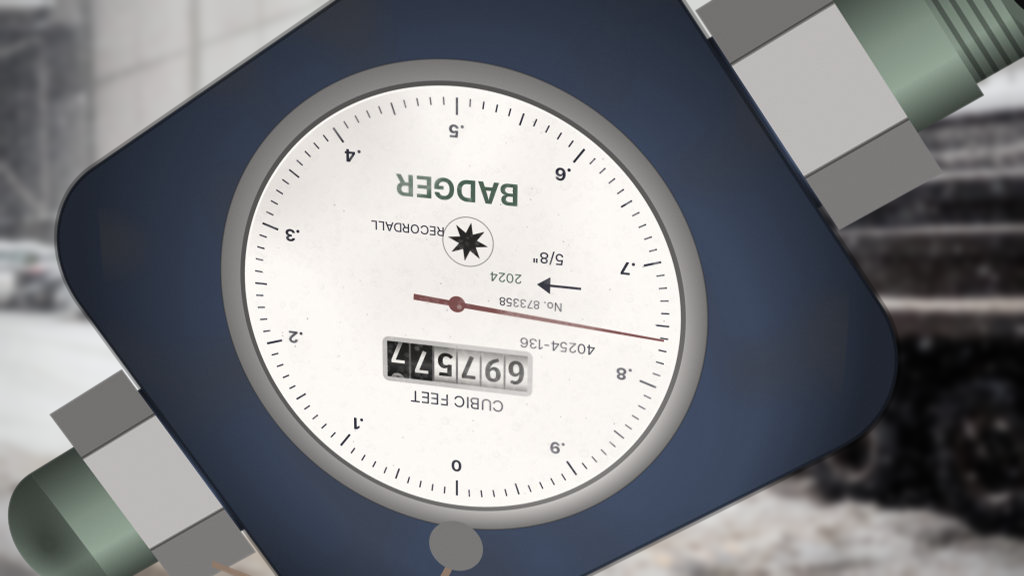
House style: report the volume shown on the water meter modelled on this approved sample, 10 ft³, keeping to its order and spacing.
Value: 697576.76 ft³
